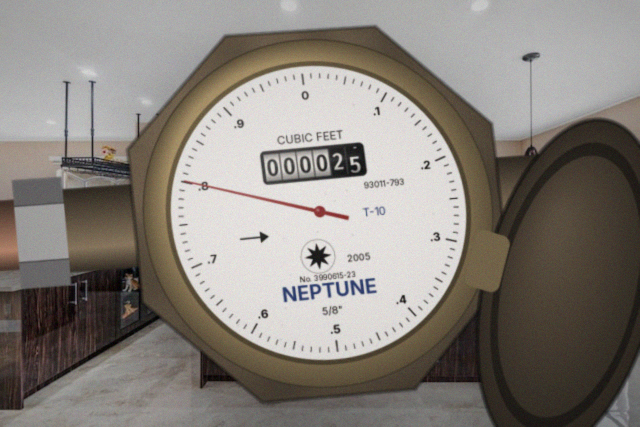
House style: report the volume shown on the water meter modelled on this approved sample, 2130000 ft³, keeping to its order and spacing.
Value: 24.80 ft³
